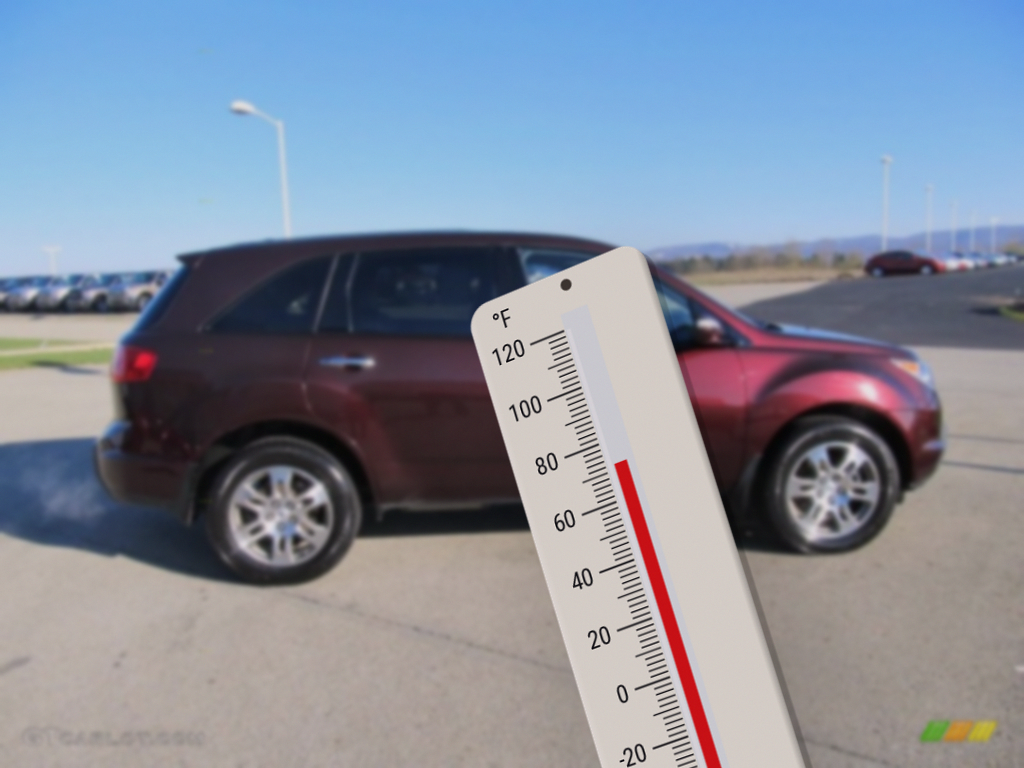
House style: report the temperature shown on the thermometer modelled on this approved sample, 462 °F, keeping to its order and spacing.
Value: 72 °F
